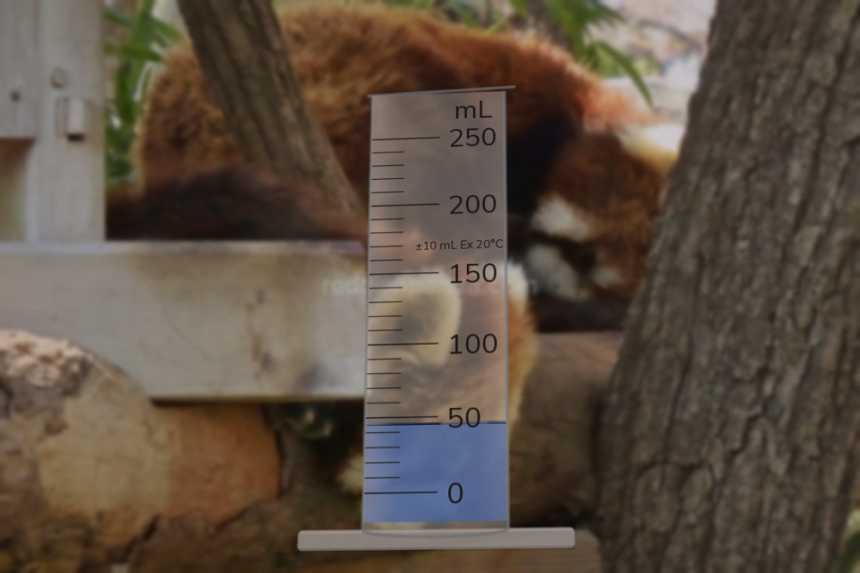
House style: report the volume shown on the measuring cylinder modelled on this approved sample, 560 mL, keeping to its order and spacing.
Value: 45 mL
